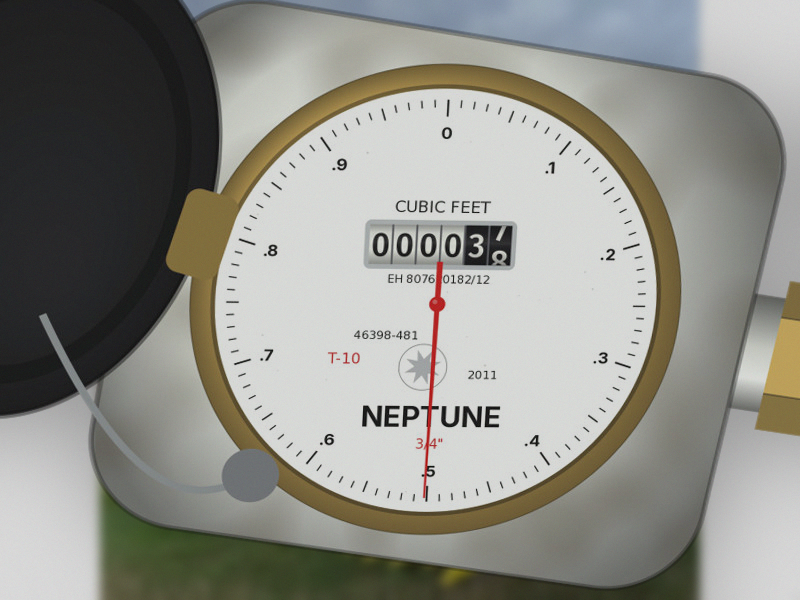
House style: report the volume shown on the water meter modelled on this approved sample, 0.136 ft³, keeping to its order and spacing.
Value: 37.50 ft³
